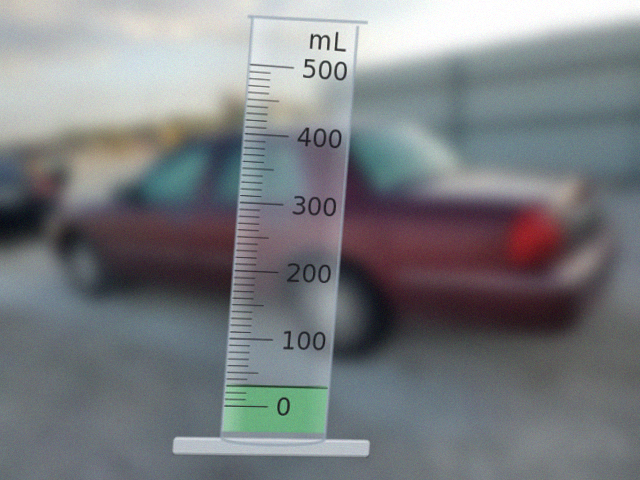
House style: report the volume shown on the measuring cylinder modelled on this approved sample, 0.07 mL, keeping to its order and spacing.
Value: 30 mL
